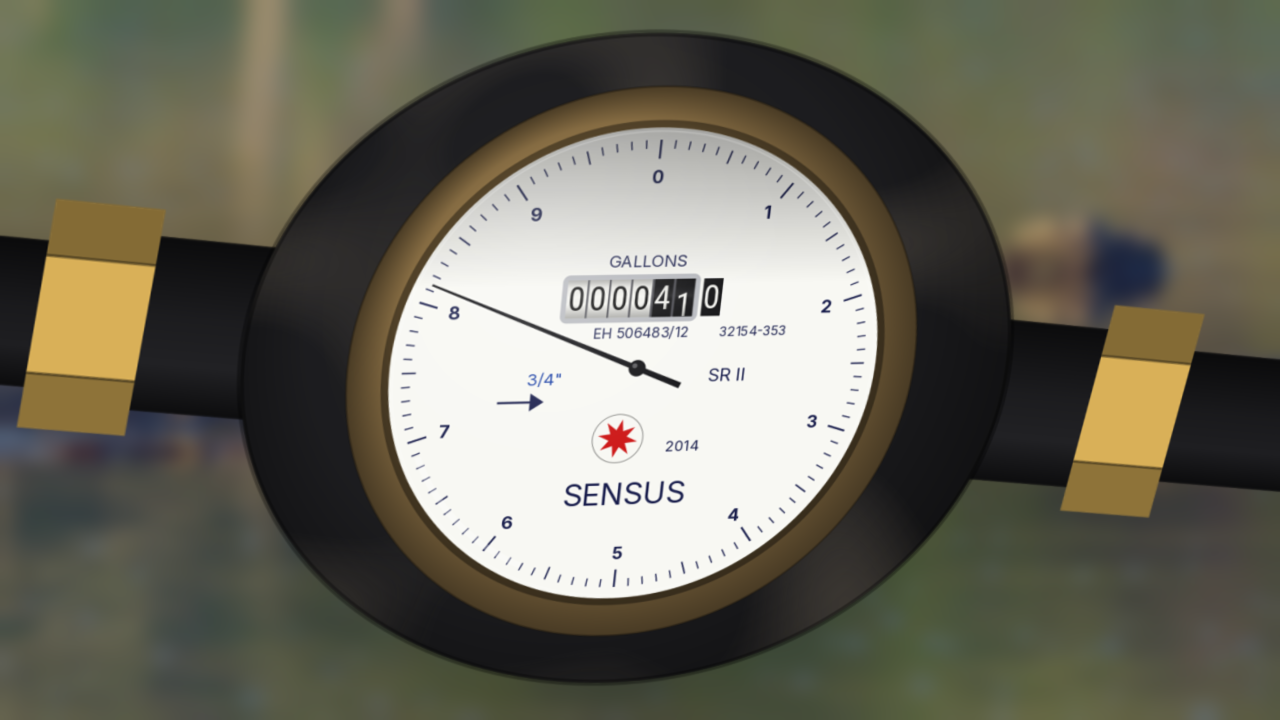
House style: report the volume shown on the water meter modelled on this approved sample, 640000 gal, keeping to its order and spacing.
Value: 408.1 gal
